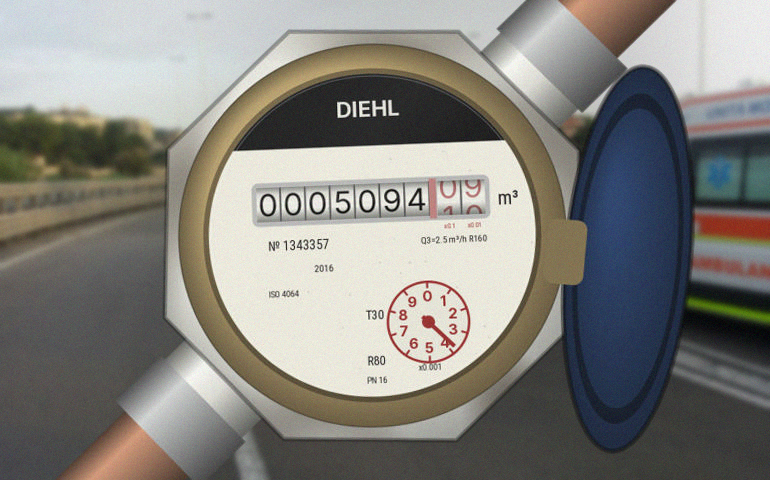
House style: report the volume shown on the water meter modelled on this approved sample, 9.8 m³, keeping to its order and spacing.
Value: 5094.093 m³
